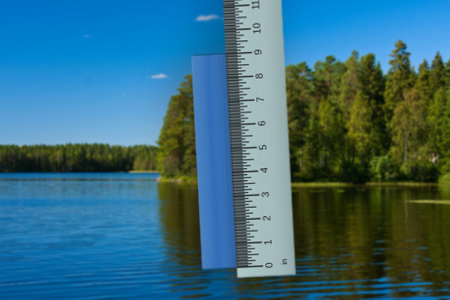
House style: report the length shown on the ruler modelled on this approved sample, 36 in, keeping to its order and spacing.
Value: 9 in
